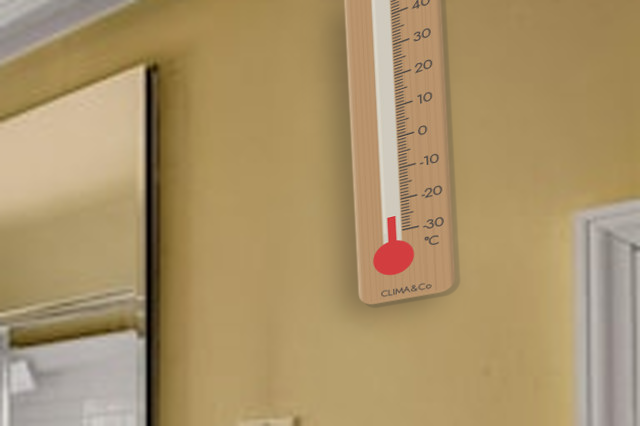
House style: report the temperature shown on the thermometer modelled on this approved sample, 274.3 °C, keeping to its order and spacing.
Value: -25 °C
